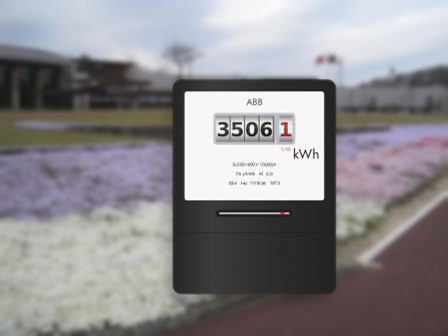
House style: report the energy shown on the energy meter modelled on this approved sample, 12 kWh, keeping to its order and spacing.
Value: 3506.1 kWh
